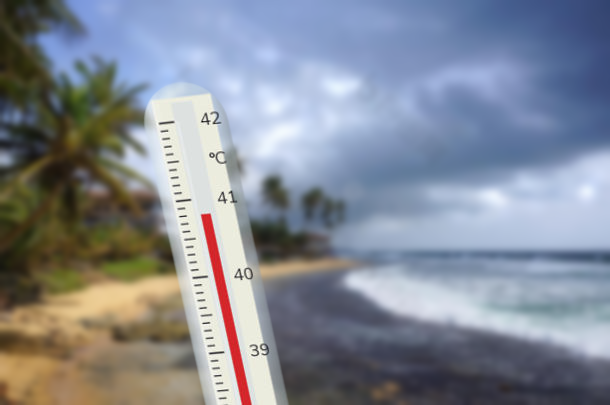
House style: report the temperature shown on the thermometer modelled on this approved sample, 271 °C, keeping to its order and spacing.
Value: 40.8 °C
